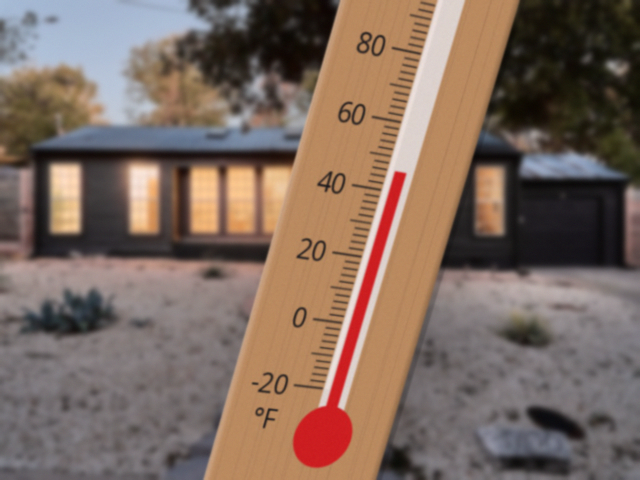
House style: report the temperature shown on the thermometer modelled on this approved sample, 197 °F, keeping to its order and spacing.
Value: 46 °F
